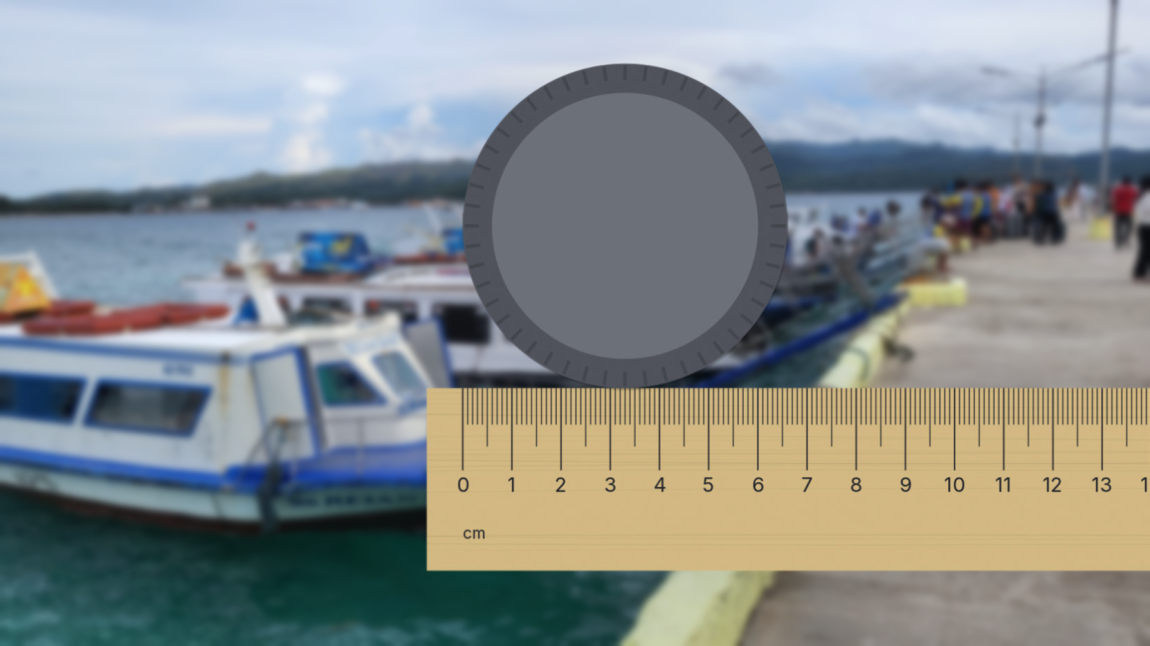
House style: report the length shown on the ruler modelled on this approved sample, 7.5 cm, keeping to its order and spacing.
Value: 6.6 cm
